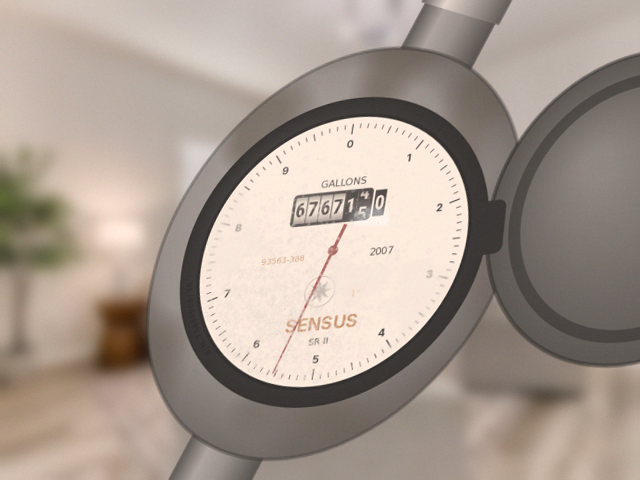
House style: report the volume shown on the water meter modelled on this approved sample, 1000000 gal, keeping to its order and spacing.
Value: 6767145.5 gal
